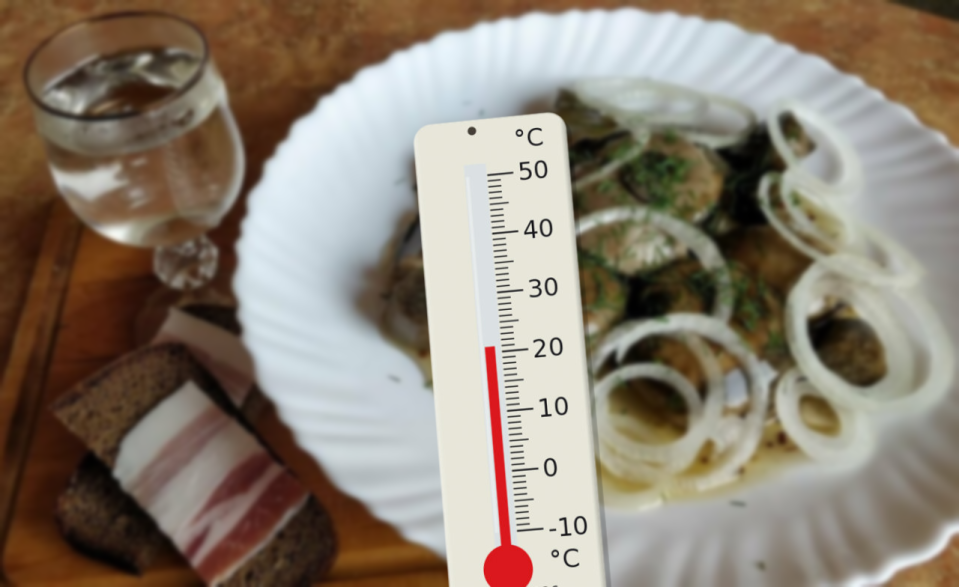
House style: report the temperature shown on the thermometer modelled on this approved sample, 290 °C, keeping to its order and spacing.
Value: 21 °C
